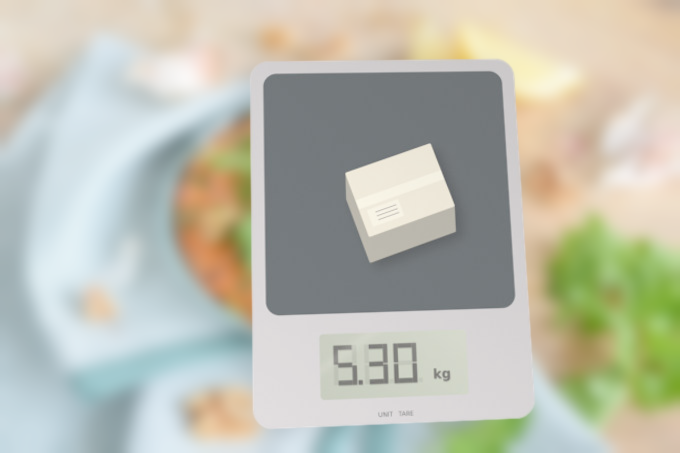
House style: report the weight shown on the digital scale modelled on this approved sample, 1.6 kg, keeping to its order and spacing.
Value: 5.30 kg
